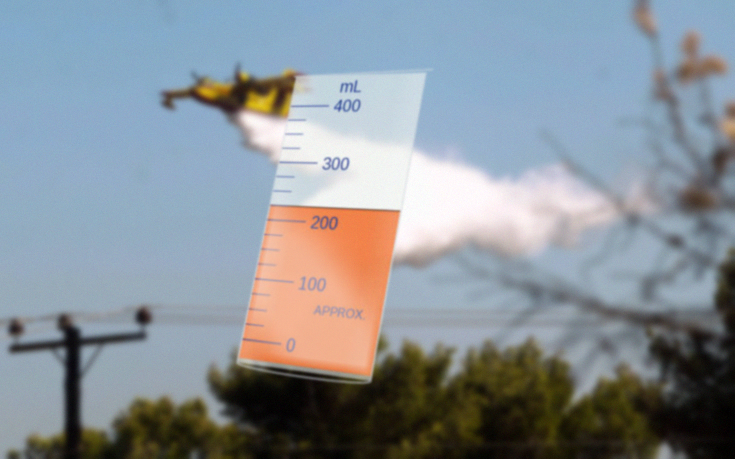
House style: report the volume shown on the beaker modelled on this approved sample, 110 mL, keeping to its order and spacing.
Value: 225 mL
